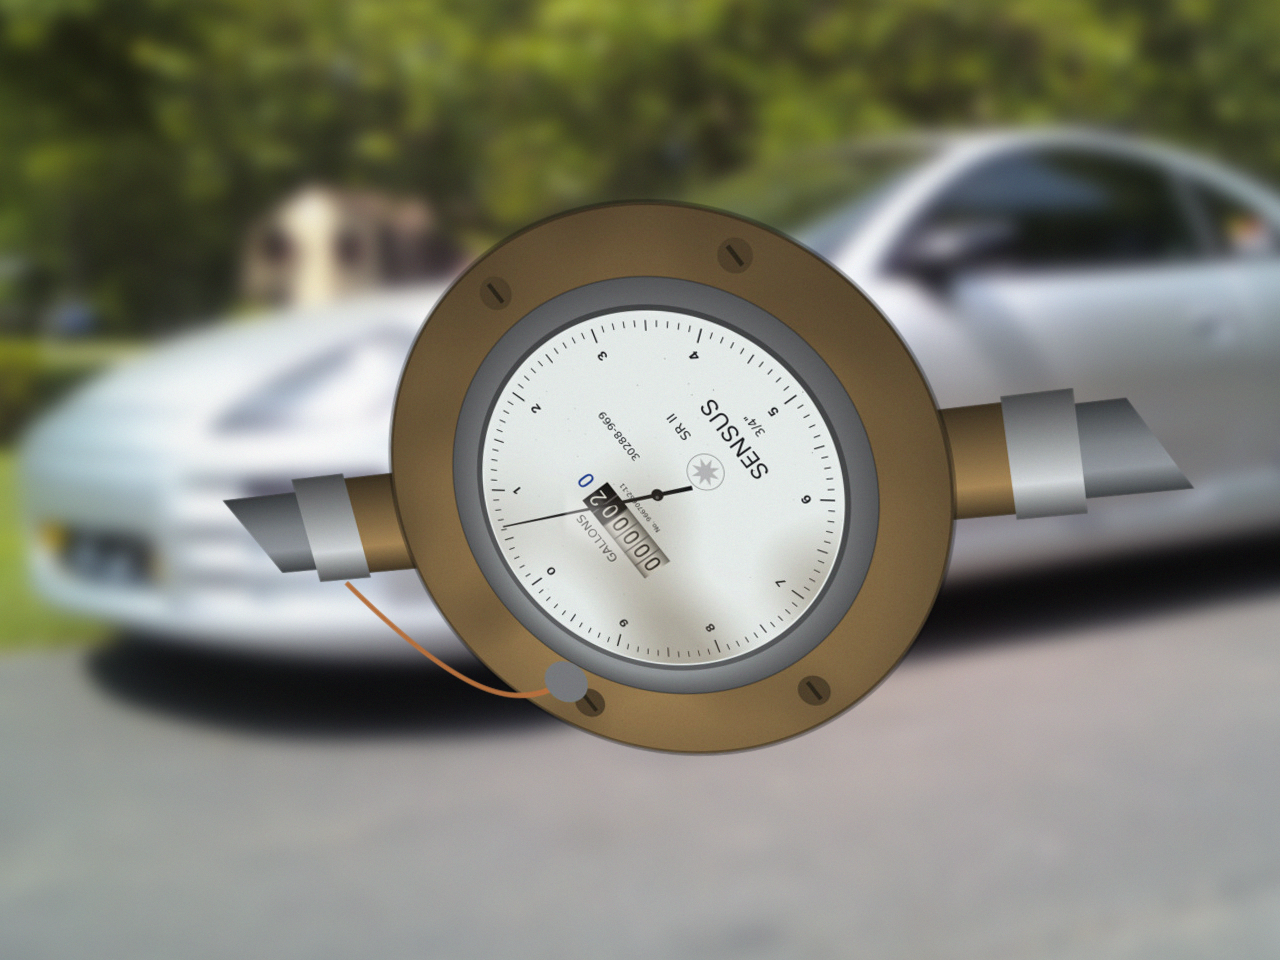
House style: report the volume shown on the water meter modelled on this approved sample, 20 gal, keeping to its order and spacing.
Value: 20.6 gal
